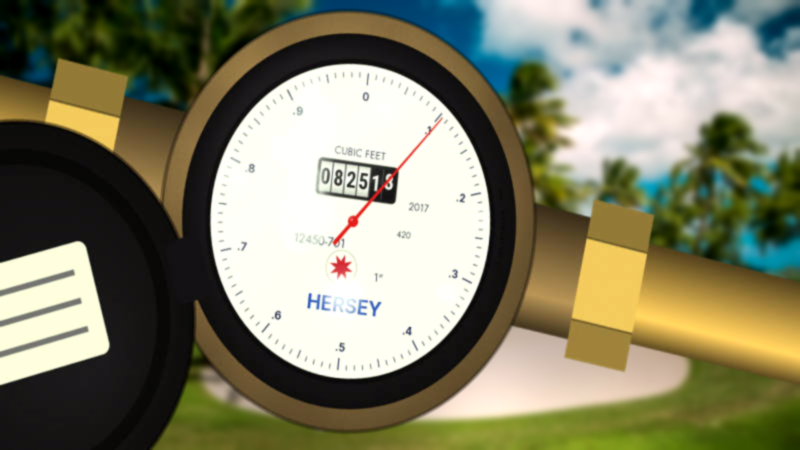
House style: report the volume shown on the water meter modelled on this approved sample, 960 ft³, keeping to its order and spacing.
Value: 82518.10 ft³
